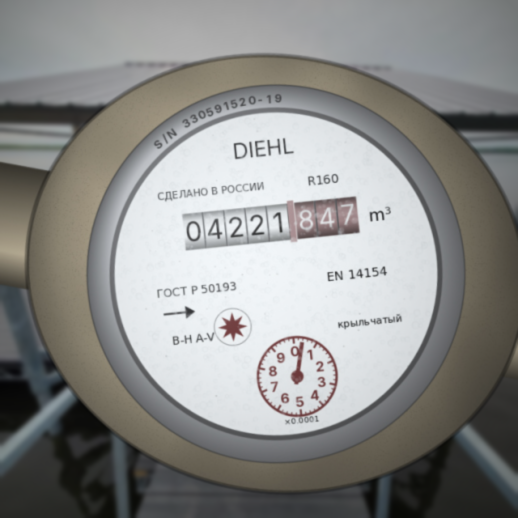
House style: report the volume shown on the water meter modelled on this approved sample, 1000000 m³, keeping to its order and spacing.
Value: 4221.8470 m³
